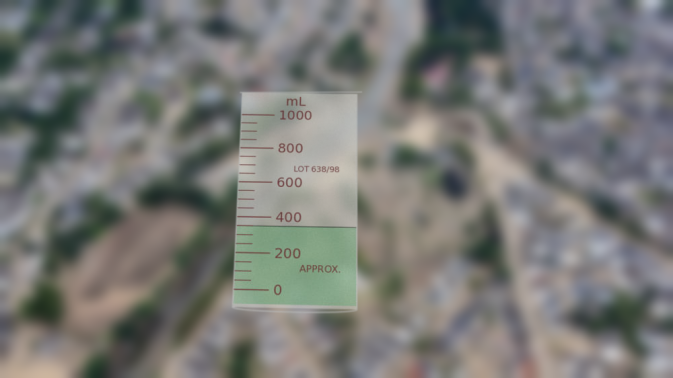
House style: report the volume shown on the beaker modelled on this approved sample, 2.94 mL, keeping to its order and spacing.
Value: 350 mL
